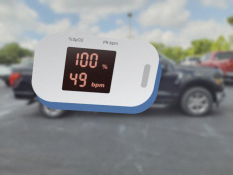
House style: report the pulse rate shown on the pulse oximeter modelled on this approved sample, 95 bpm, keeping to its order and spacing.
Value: 49 bpm
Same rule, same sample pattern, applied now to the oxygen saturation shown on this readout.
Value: 100 %
